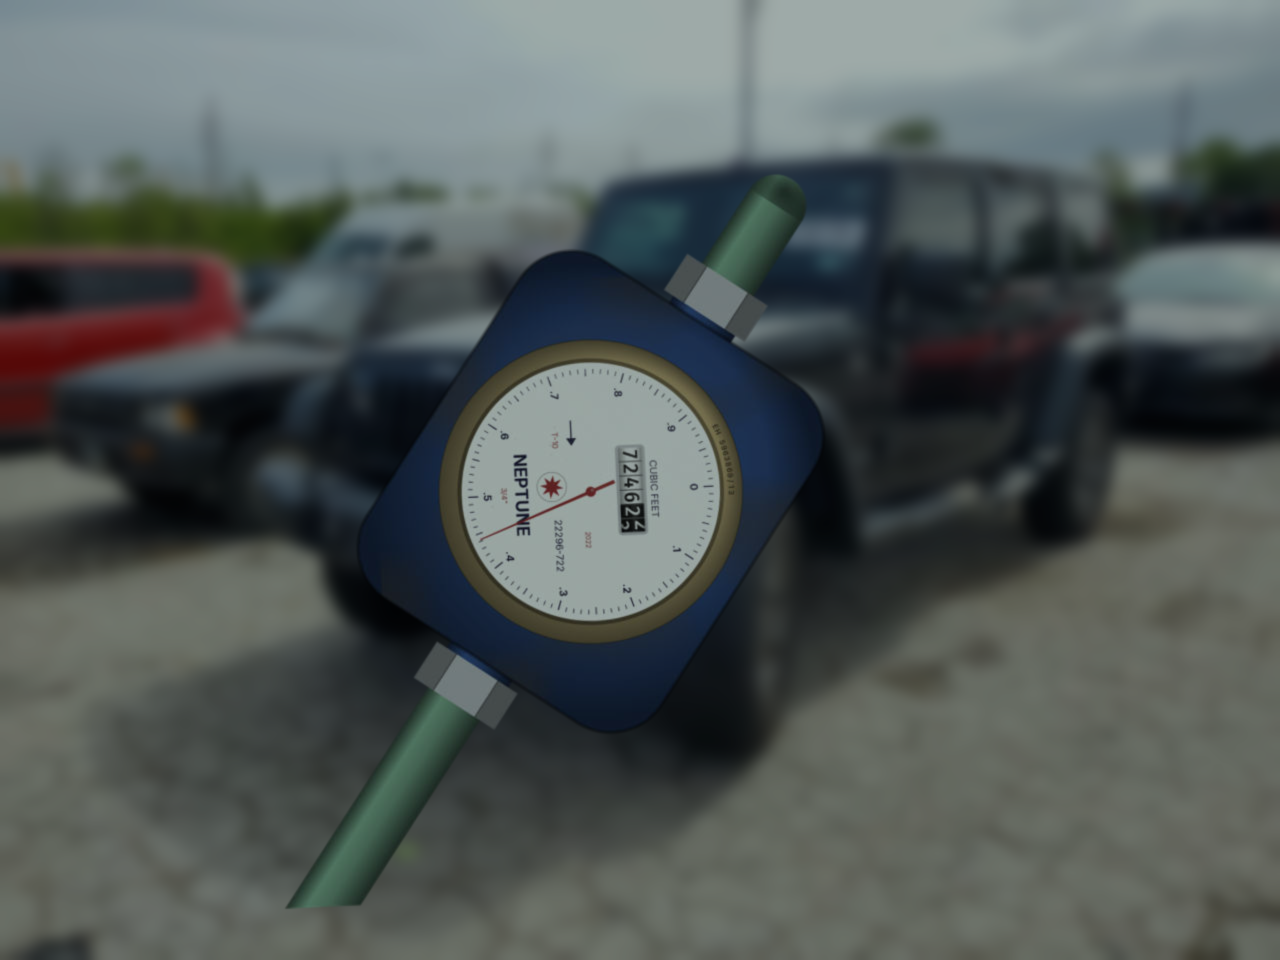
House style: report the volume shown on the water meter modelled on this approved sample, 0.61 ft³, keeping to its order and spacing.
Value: 724622.44 ft³
